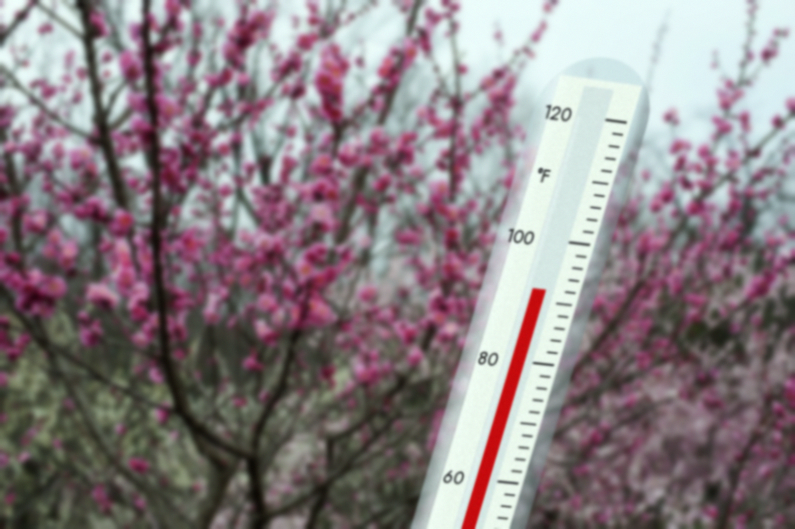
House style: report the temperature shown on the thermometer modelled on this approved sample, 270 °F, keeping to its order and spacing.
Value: 92 °F
